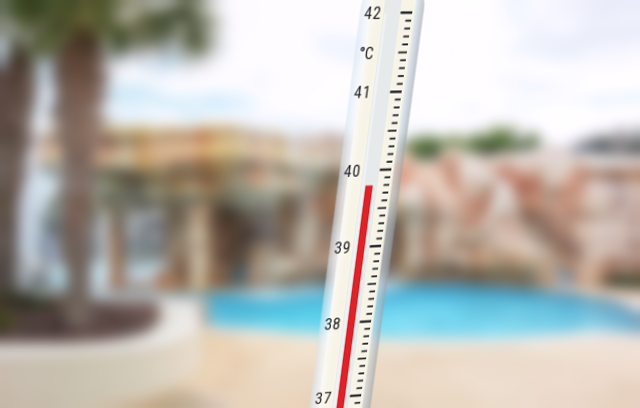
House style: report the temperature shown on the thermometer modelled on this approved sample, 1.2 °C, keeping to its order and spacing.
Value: 39.8 °C
